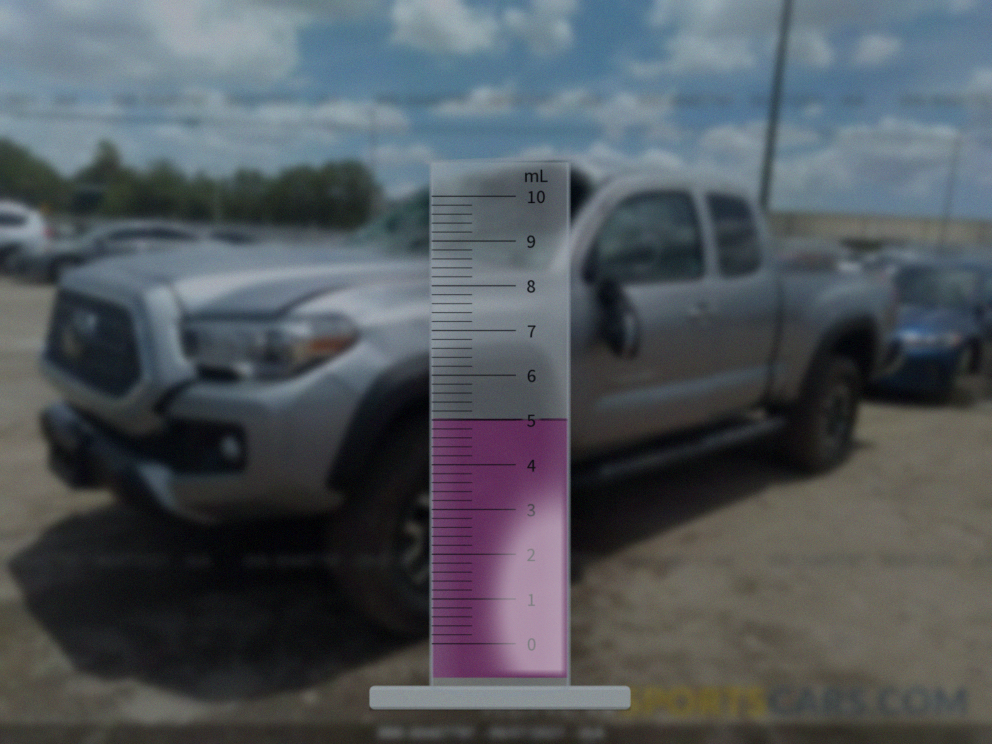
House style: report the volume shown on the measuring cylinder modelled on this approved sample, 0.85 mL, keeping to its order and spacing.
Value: 5 mL
